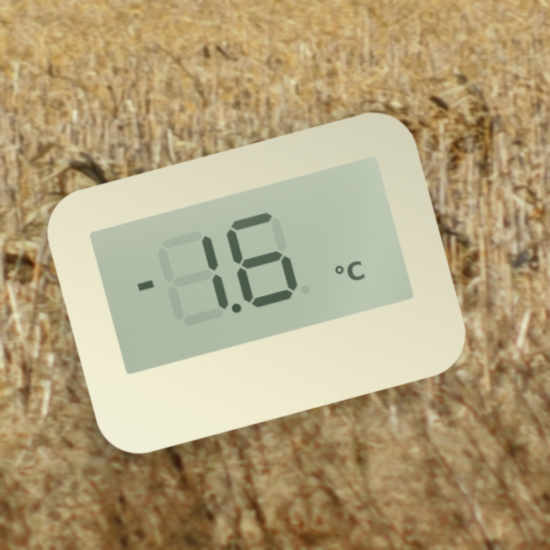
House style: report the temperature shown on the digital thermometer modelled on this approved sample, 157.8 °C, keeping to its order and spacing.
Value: -1.6 °C
